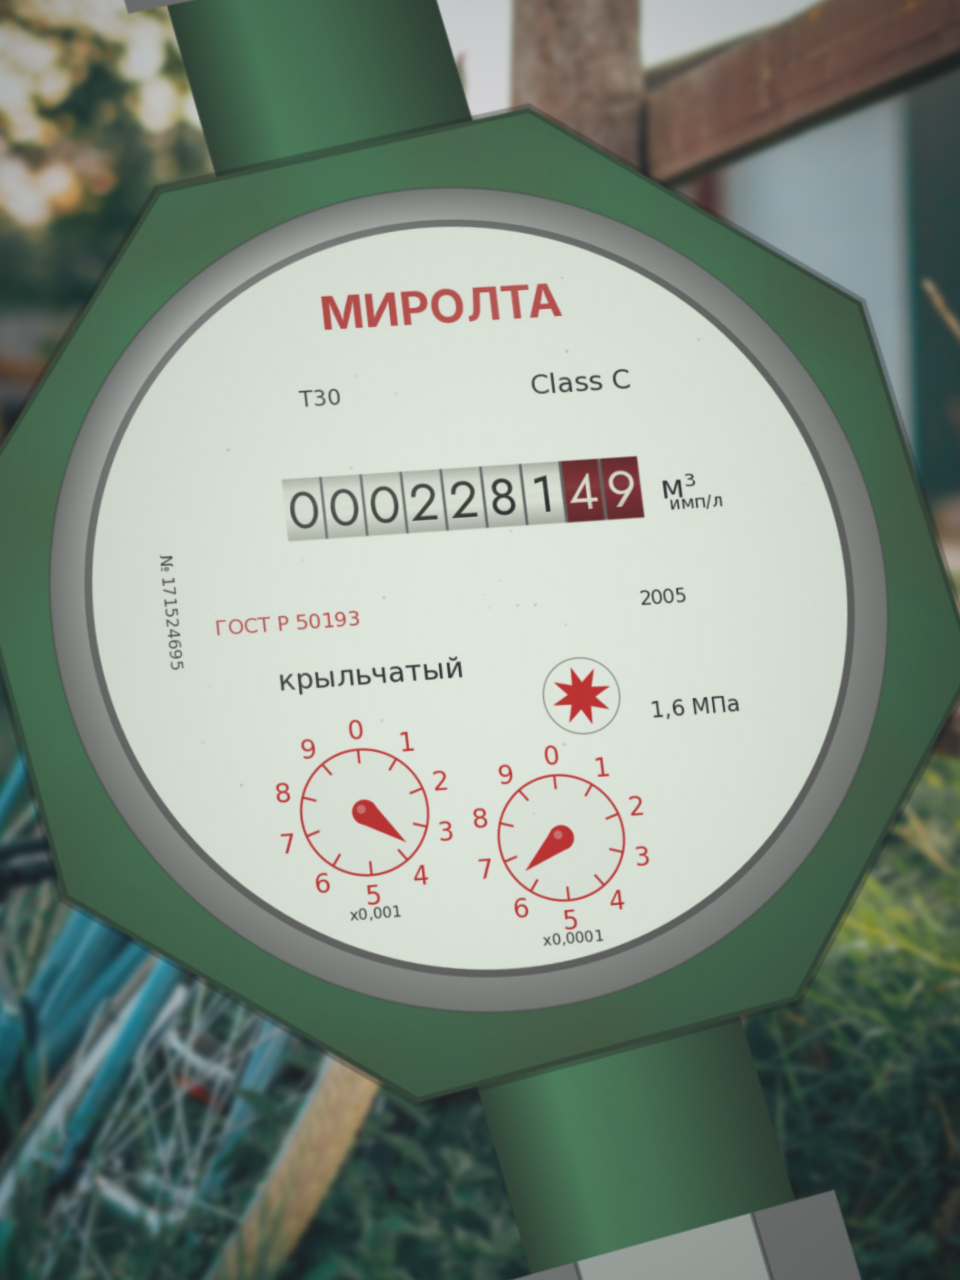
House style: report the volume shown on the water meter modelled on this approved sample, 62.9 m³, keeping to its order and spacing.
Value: 2281.4936 m³
